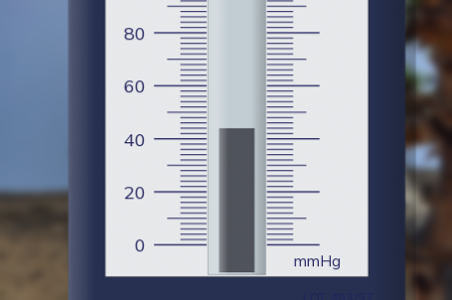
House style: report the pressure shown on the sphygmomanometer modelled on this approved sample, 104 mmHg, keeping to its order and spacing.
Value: 44 mmHg
